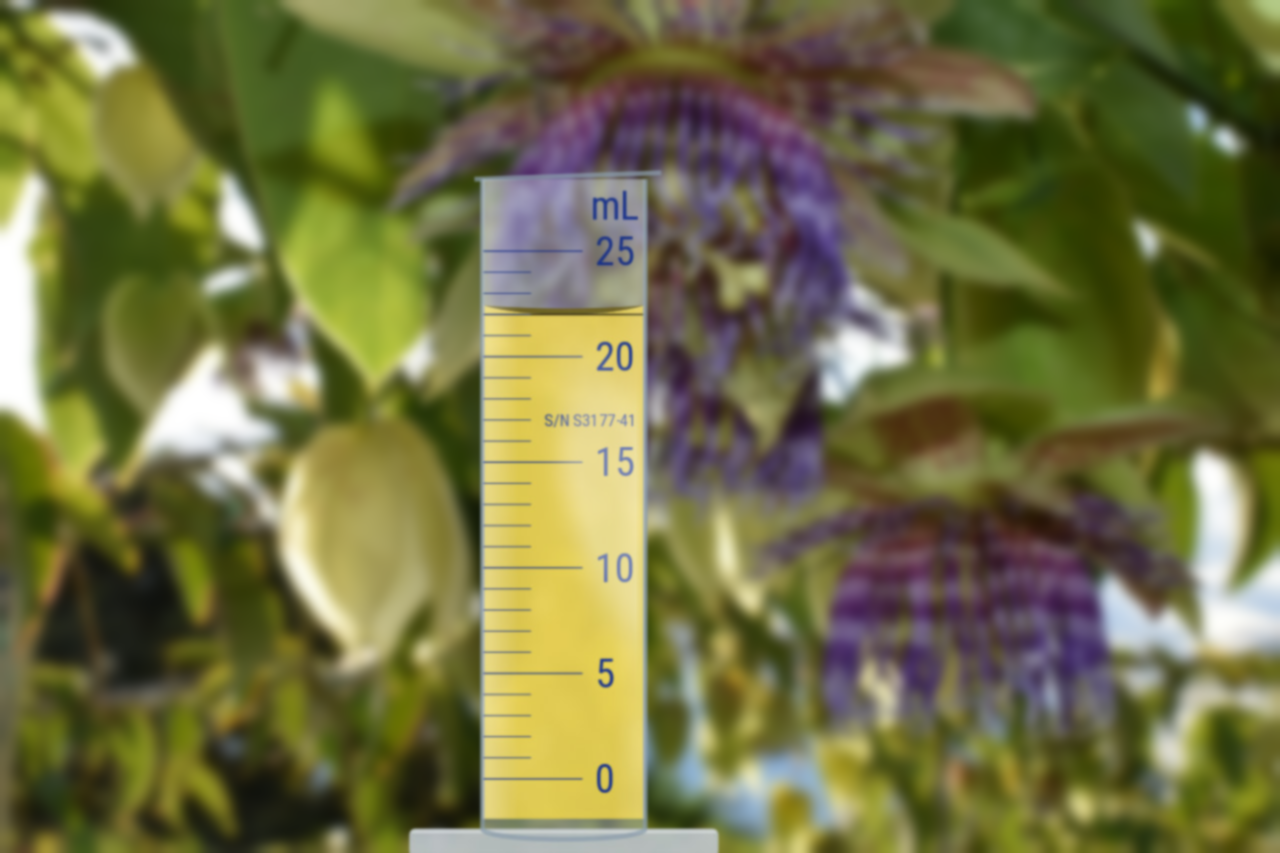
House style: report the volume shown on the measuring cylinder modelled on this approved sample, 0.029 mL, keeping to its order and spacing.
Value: 22 mL
